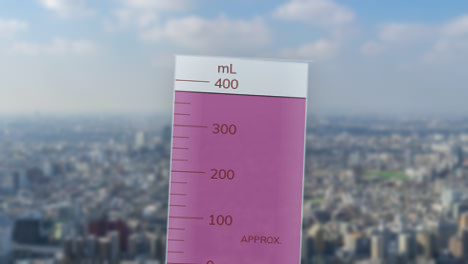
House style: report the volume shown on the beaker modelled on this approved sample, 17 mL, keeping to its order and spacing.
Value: 375 mL
